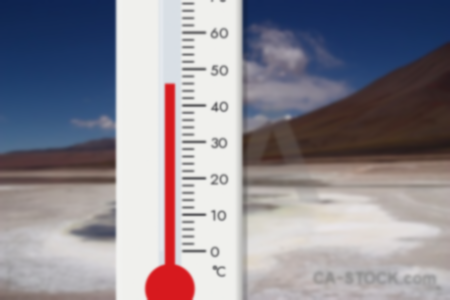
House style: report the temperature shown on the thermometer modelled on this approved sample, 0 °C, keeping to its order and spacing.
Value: 46 °C
